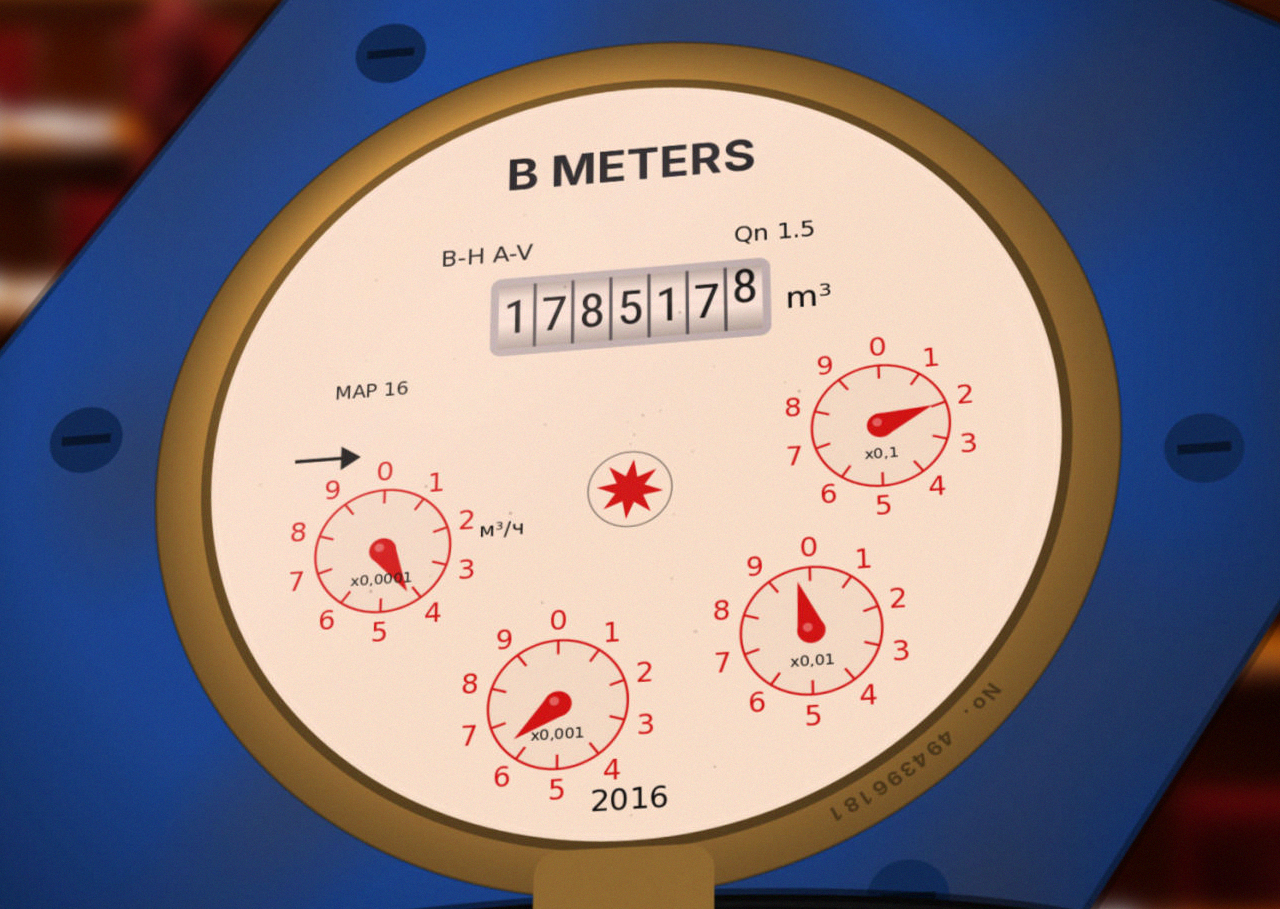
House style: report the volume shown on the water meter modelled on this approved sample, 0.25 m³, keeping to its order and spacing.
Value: 1785178.1964 m³
